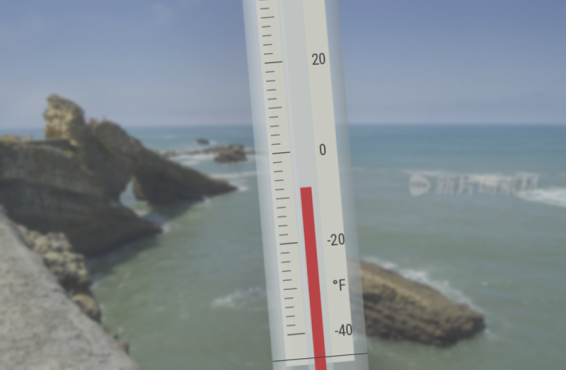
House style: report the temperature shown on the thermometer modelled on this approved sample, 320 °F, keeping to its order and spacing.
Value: -8 °F
